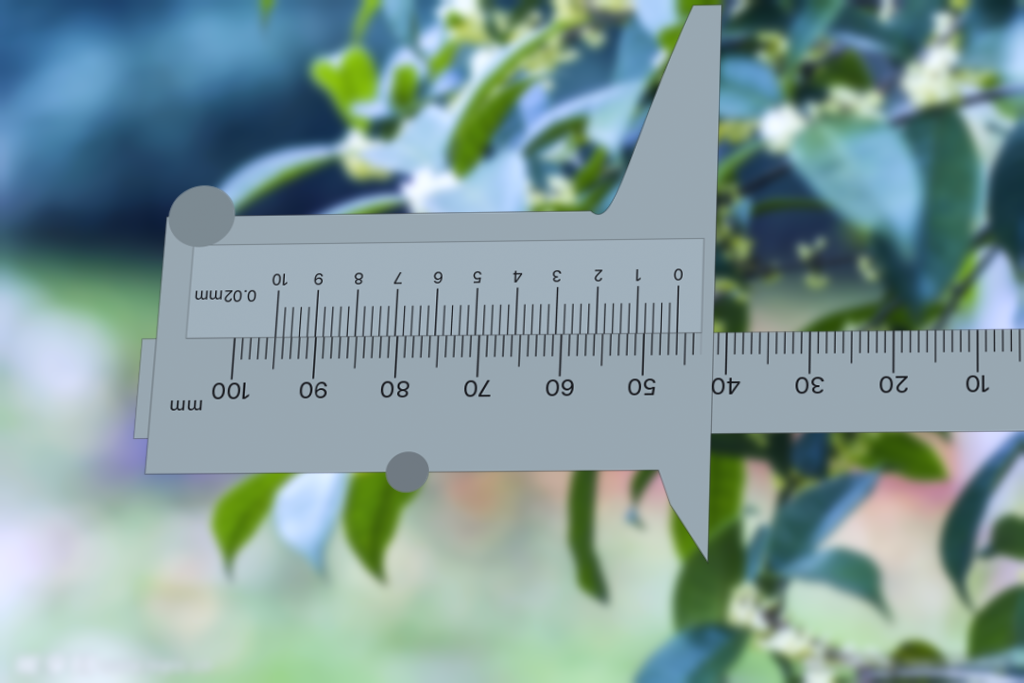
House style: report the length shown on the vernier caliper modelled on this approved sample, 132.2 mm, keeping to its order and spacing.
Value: 46.0 mm
